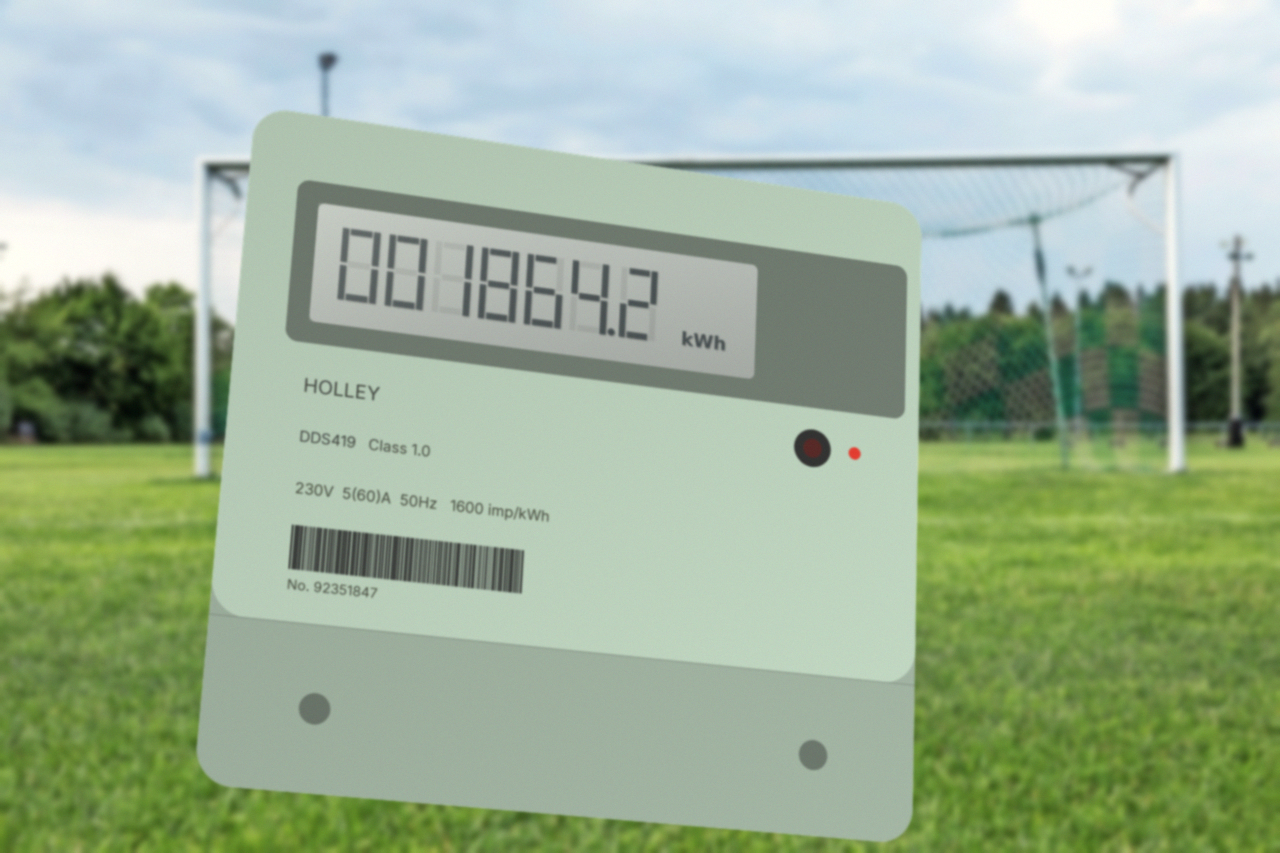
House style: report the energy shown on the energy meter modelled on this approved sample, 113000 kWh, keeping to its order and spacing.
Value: 1864.2 kWh
